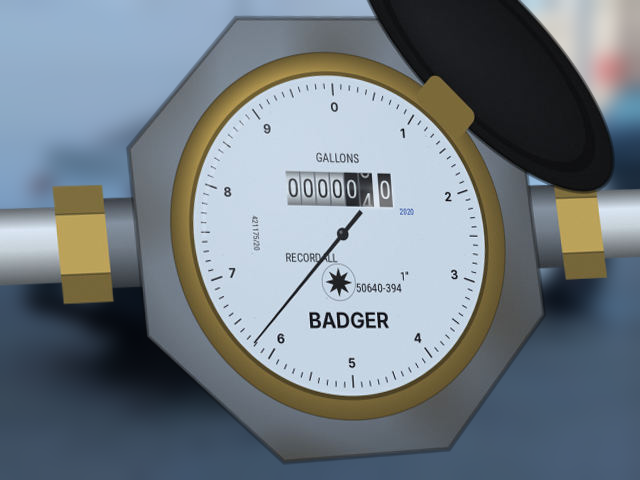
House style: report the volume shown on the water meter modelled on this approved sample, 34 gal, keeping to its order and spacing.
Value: 36.2 gal
